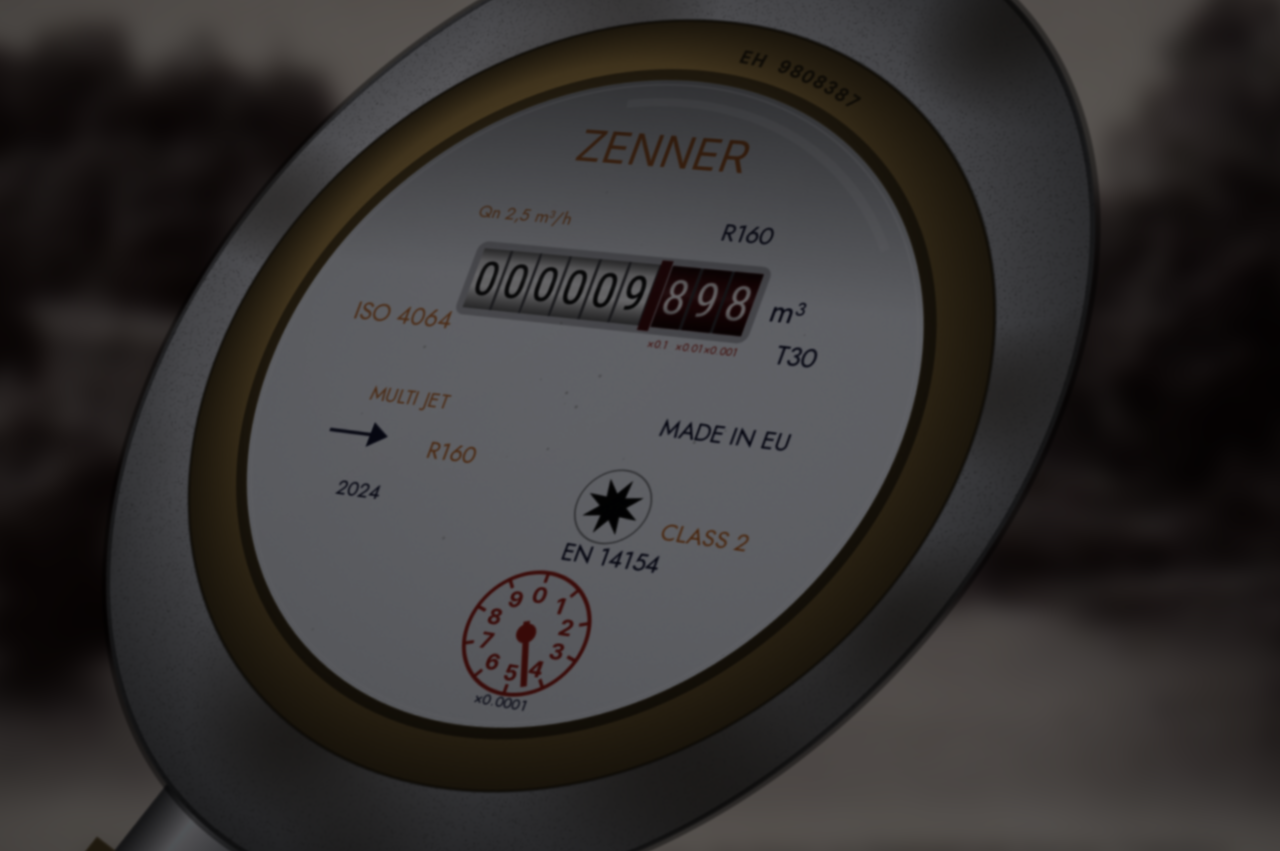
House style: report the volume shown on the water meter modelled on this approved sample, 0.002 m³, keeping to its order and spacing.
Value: 9.8984 m³
